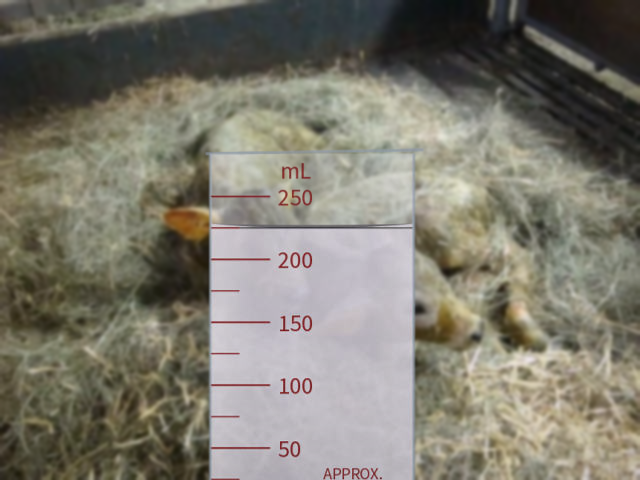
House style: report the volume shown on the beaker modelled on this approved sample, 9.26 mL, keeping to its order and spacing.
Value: 225 mL
